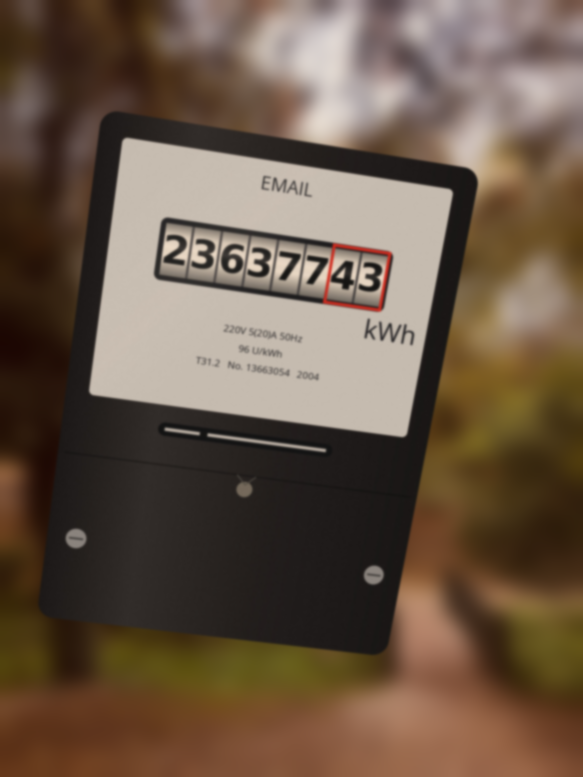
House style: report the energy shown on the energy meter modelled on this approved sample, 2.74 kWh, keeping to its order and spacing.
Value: 236377.43 kWh
